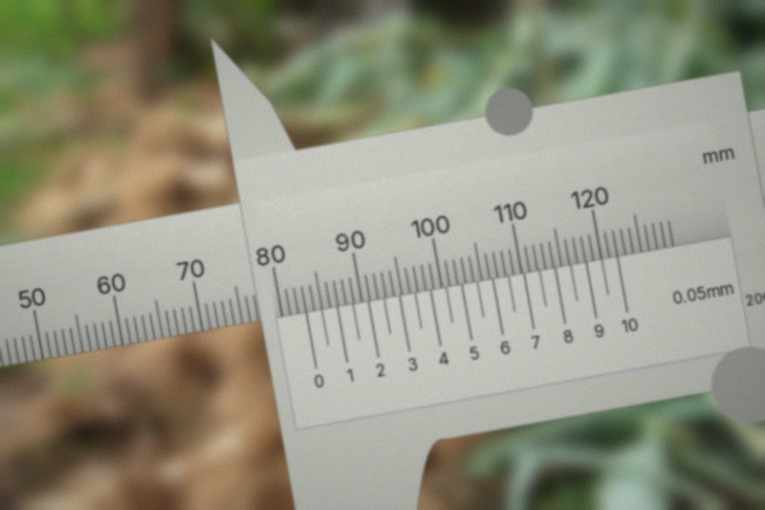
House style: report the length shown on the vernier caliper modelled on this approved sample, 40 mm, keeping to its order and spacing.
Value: 83.0 mm
